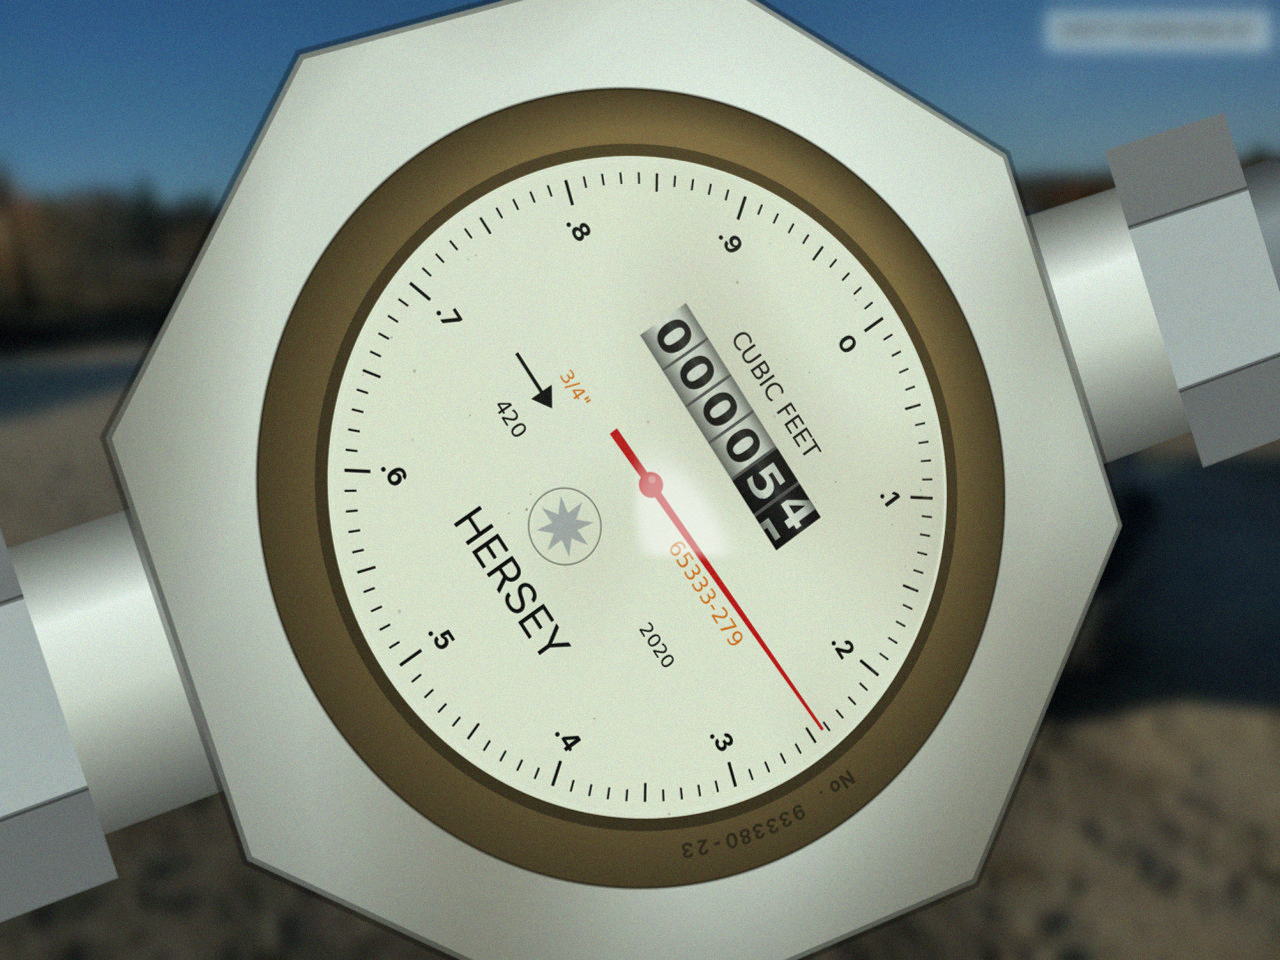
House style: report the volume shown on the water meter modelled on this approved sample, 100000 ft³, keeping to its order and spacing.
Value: 54.24 ft³
